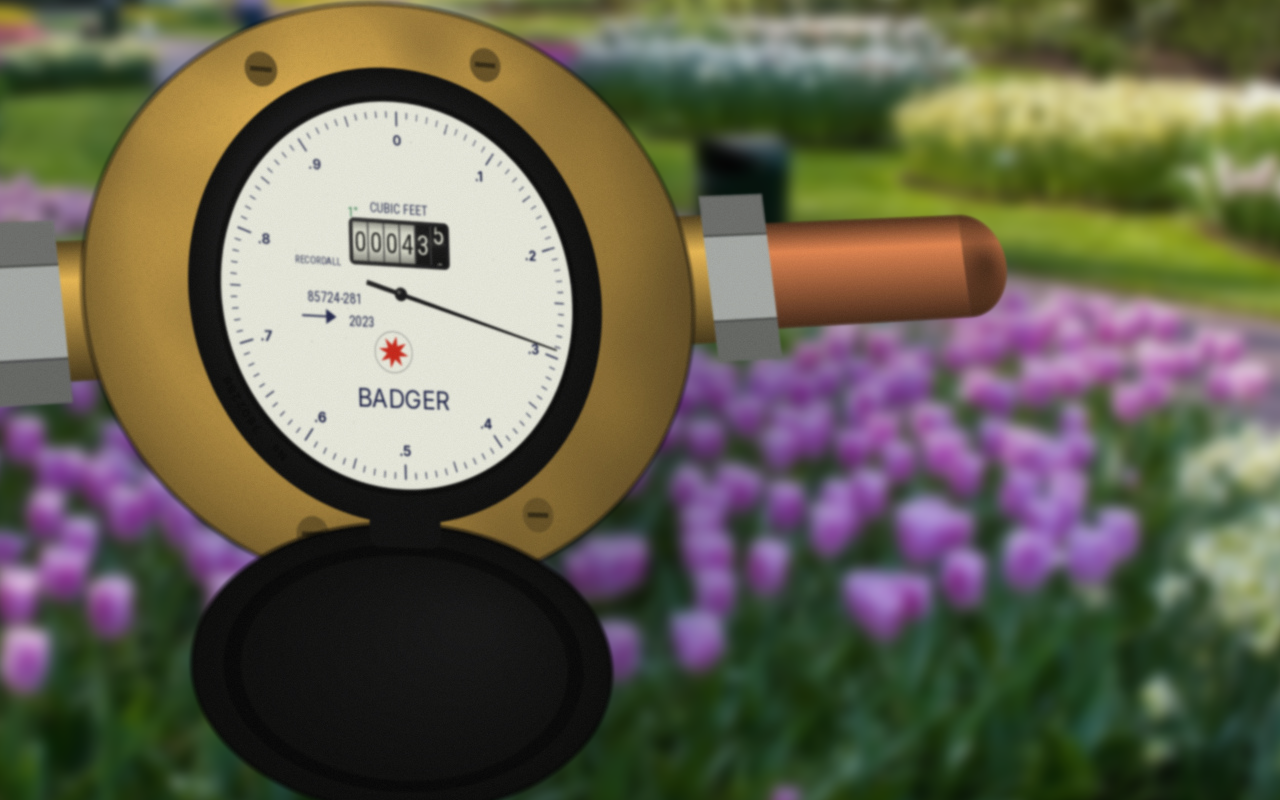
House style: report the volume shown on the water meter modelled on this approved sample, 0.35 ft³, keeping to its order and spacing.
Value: 435.29 ft³
